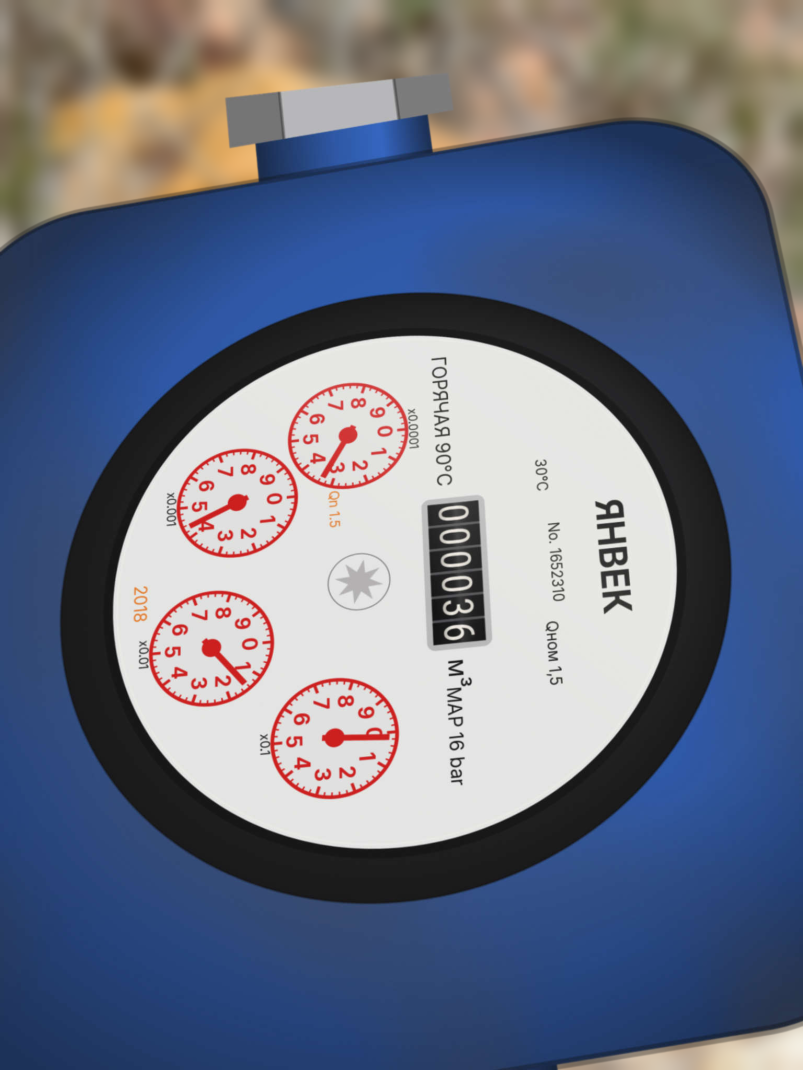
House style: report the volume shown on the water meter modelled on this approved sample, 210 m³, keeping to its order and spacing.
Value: 36.0143 m³
